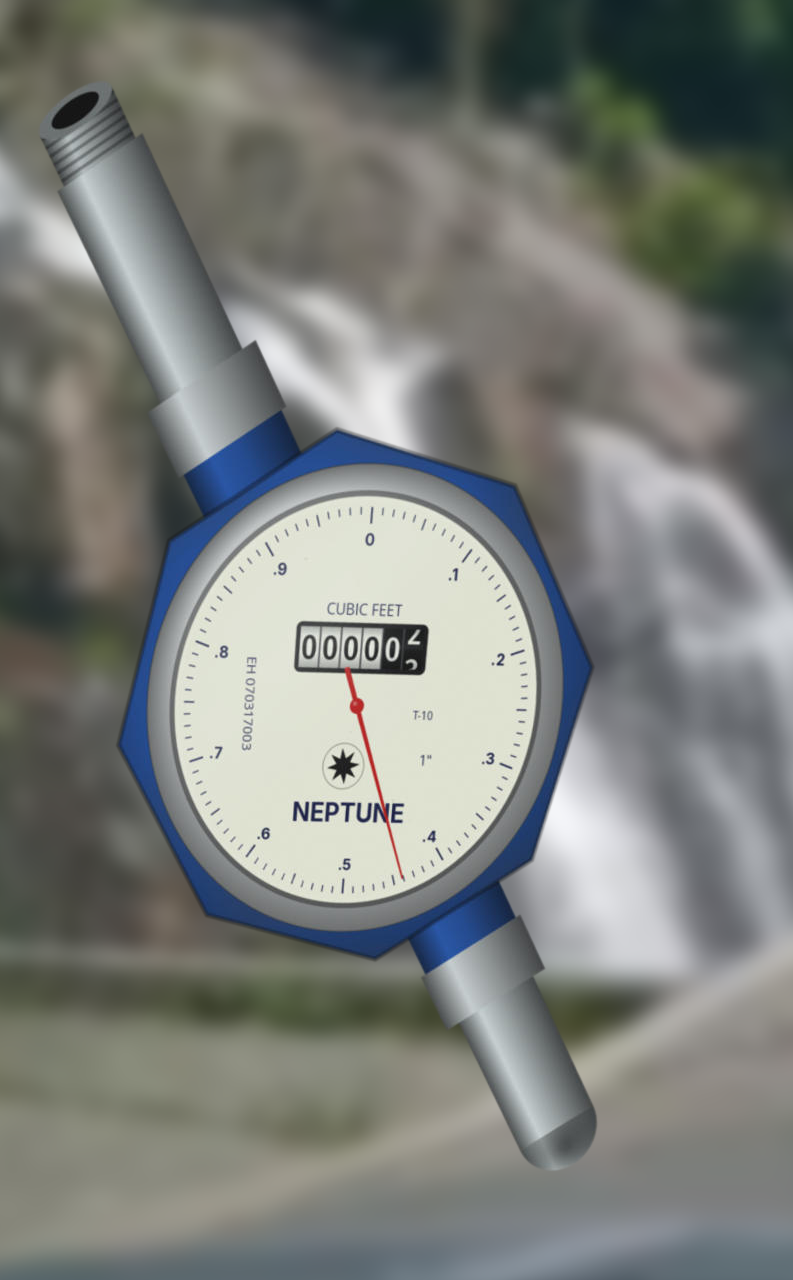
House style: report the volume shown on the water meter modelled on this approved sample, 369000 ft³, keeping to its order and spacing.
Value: 2.44 ft³
